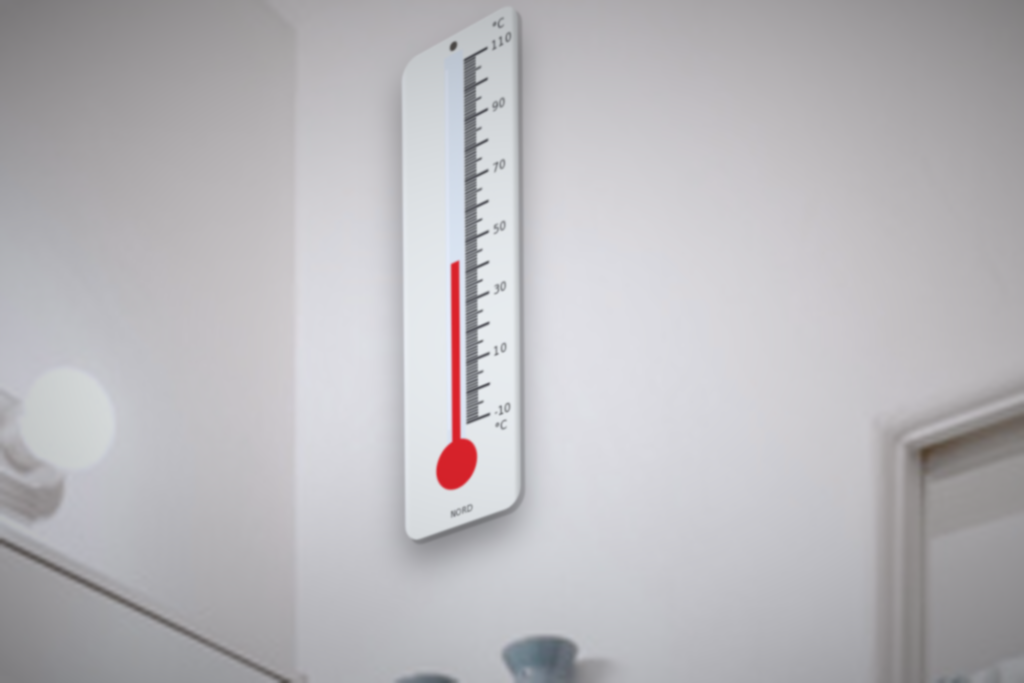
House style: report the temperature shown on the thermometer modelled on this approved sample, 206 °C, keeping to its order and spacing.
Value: 45 °C
